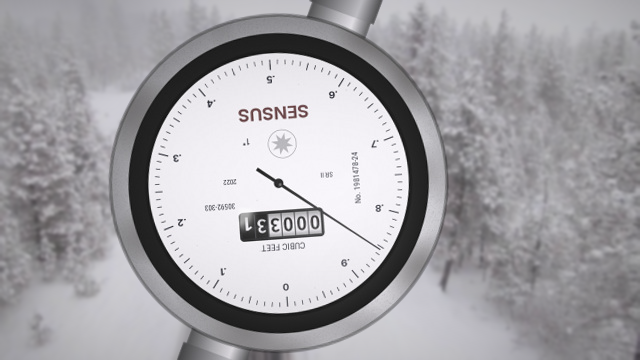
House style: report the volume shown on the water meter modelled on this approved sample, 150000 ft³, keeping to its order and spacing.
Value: 330.85 ft³
